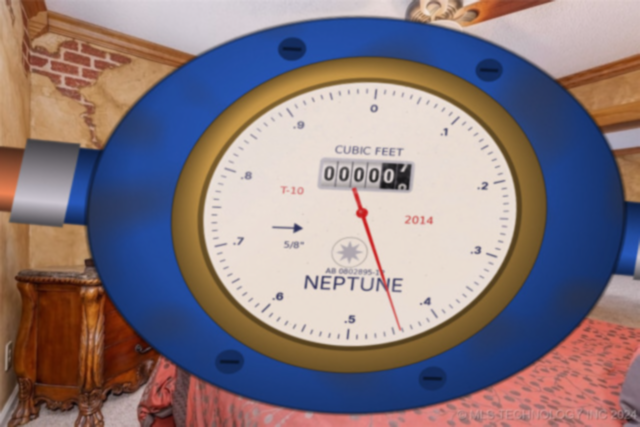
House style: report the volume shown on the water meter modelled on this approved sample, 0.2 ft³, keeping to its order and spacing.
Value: 7.44 ft³
